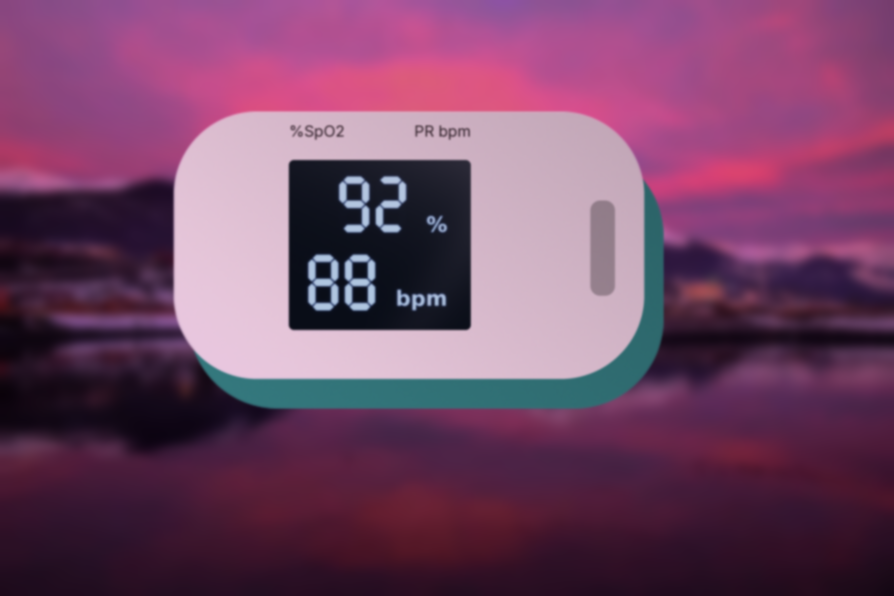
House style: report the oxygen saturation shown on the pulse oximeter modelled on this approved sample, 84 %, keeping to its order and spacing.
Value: 92 %
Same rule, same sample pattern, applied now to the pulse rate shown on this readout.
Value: 88 bpm
